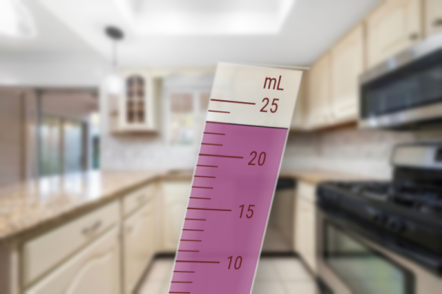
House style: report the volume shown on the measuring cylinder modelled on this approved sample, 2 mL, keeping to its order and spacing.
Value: 23 mL
